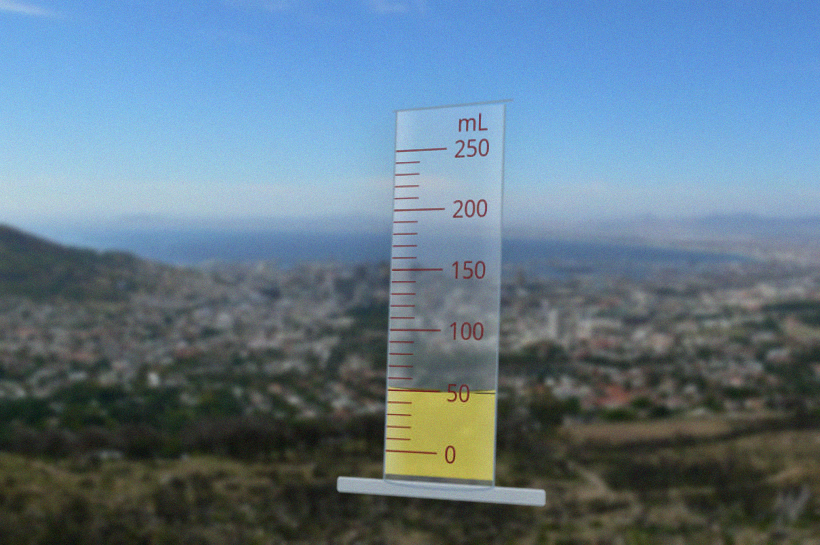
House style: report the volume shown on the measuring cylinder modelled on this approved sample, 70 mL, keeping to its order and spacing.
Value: 50 mL
